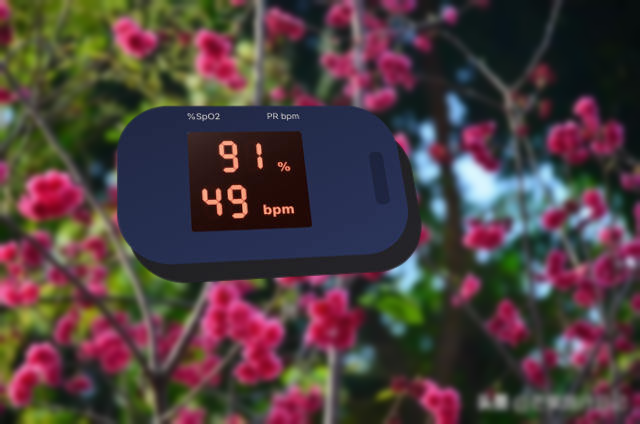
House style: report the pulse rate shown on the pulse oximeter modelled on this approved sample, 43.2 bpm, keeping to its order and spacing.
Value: 49 bpm
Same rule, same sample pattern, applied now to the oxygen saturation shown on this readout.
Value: 91 %
